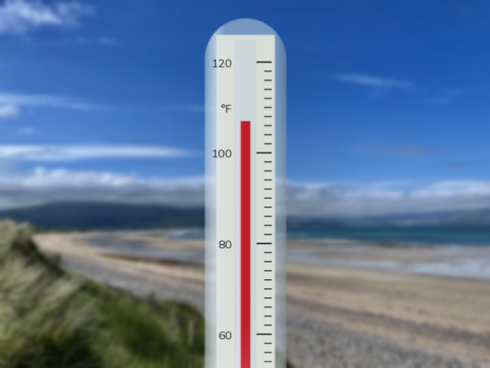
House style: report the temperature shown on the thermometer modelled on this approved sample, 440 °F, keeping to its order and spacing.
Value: 107 °F
